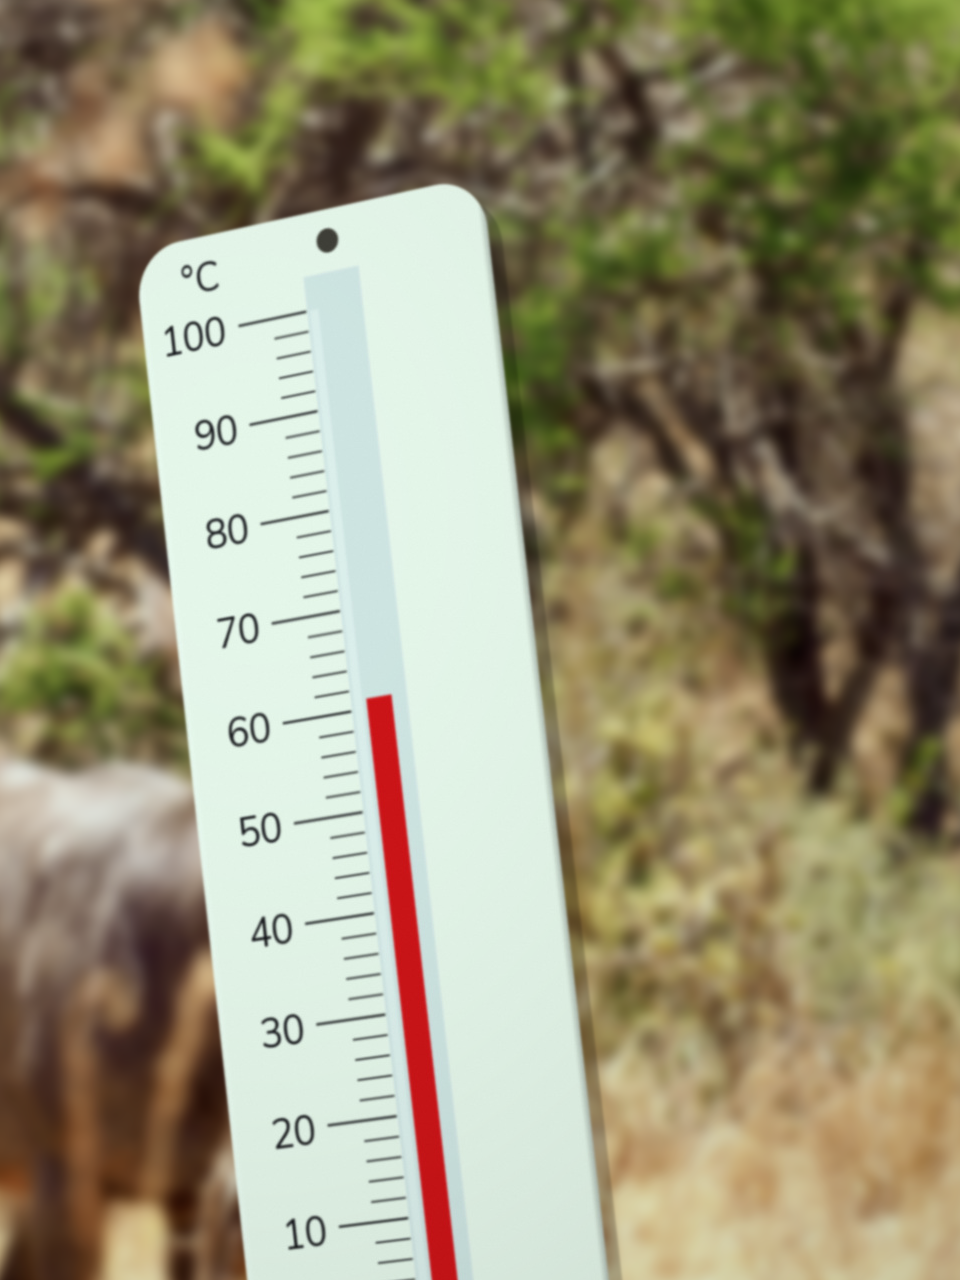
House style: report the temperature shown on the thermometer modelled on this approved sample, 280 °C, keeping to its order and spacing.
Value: 61 °C
